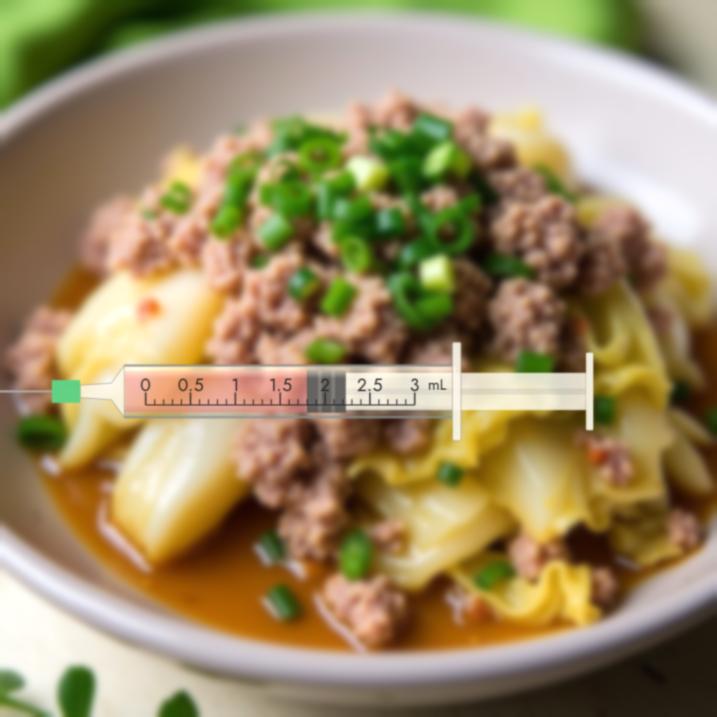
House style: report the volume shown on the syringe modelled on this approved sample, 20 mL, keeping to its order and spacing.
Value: 1.8 mL
